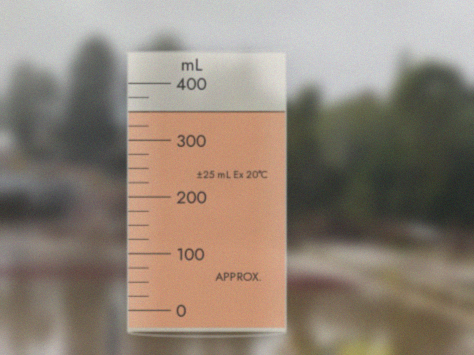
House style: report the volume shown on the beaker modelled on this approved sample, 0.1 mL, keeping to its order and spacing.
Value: 350 mL
